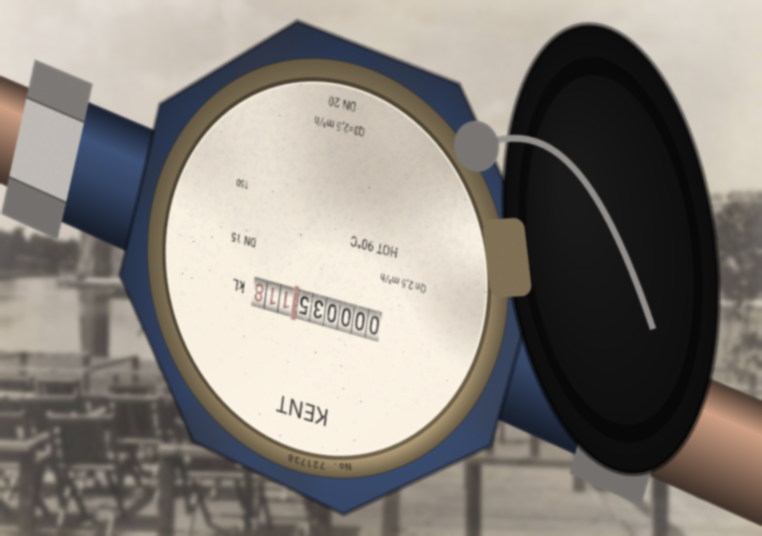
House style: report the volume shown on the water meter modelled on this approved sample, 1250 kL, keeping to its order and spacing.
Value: 35.118 kL
